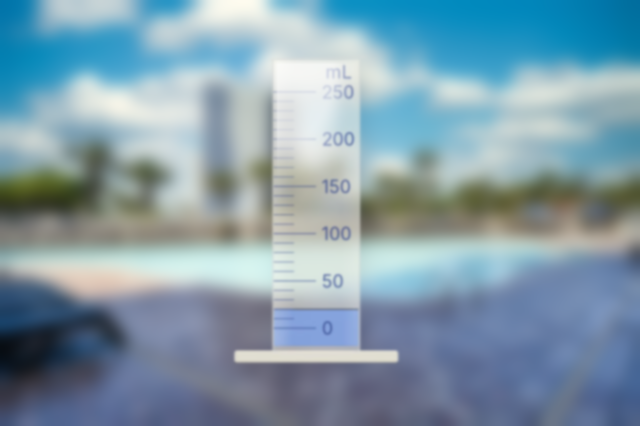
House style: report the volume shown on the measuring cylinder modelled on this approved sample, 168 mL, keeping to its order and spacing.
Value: 20 mL
